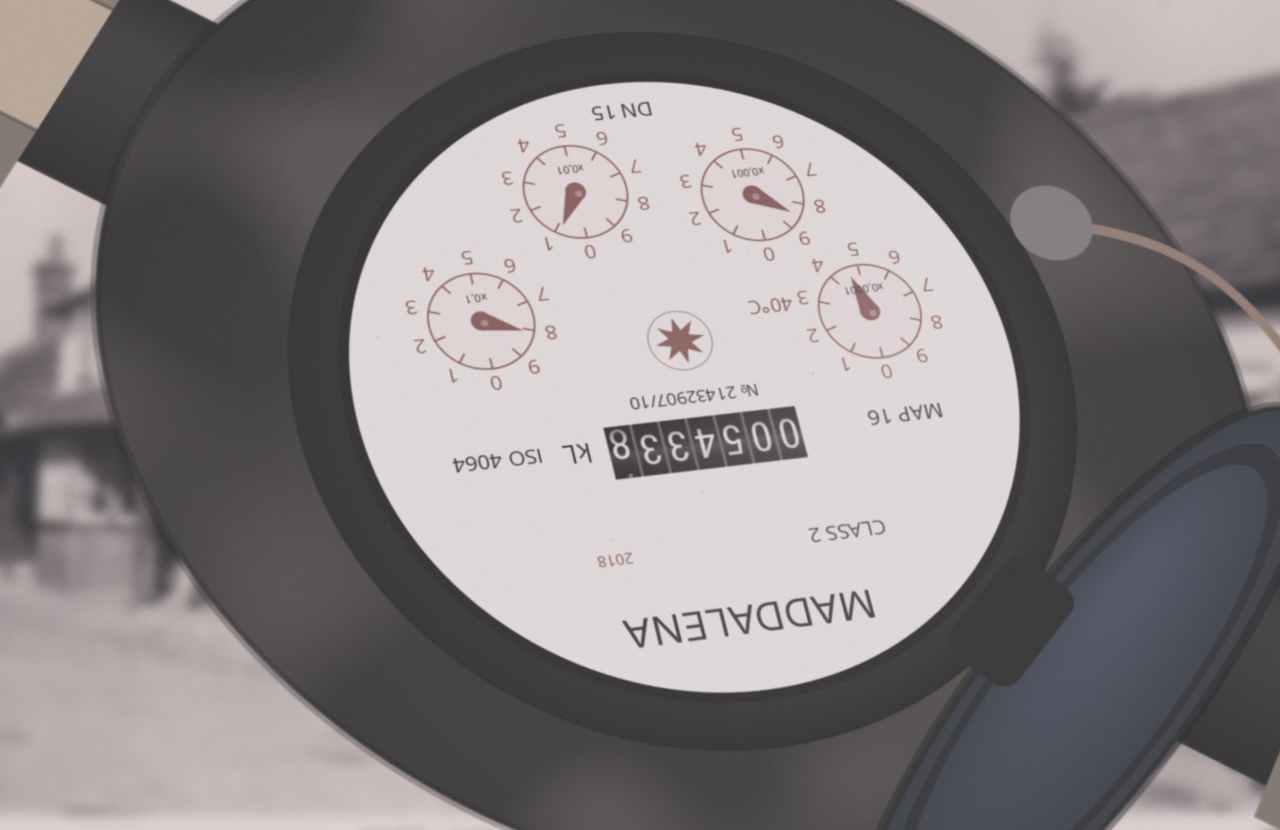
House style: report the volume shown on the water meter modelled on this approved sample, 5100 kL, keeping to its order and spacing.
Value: 54337.8084 kL
